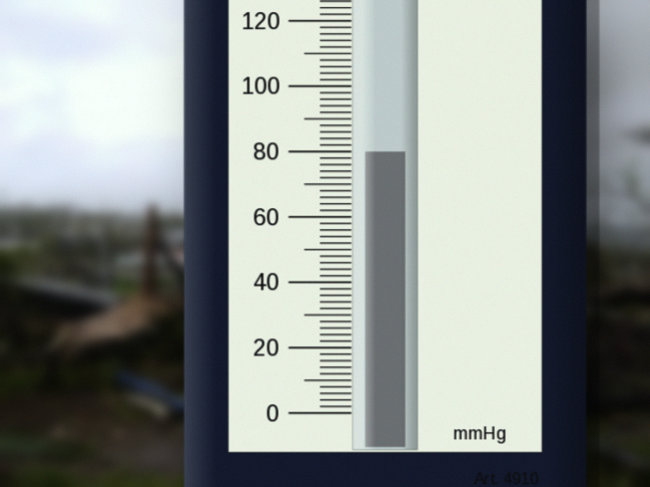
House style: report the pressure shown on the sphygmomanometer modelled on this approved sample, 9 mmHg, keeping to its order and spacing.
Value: 80 mmHg
